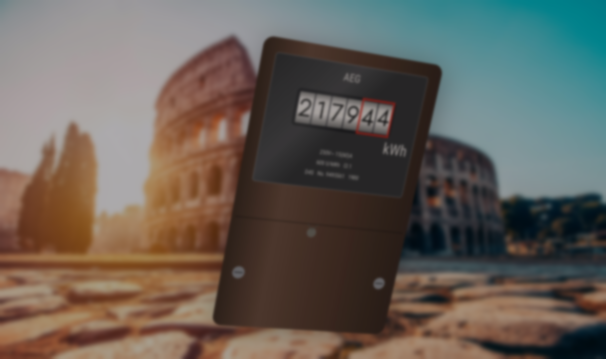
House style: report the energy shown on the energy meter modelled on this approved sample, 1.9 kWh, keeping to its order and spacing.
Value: 2179.44 kWh
